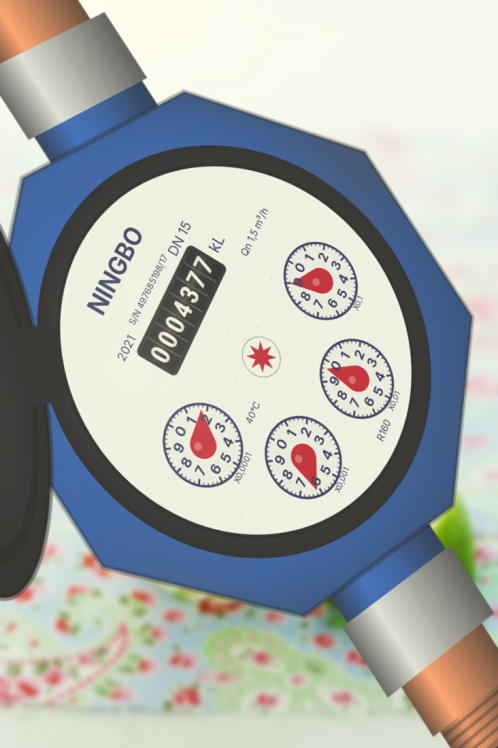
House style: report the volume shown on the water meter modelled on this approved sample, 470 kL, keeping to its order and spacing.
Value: 4377.8961 kL
